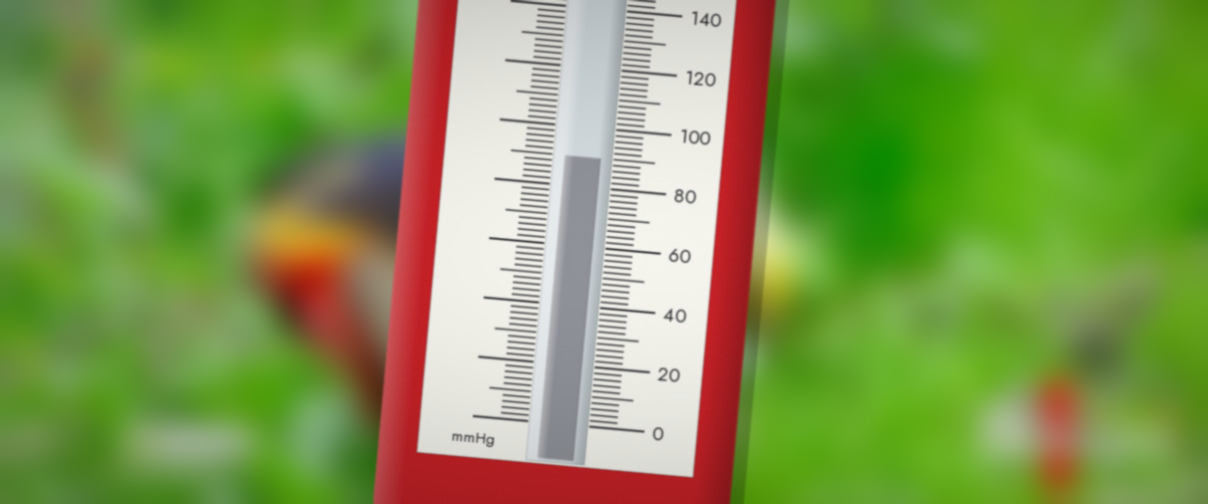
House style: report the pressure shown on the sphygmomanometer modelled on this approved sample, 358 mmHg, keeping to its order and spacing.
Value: 90 mmHg
